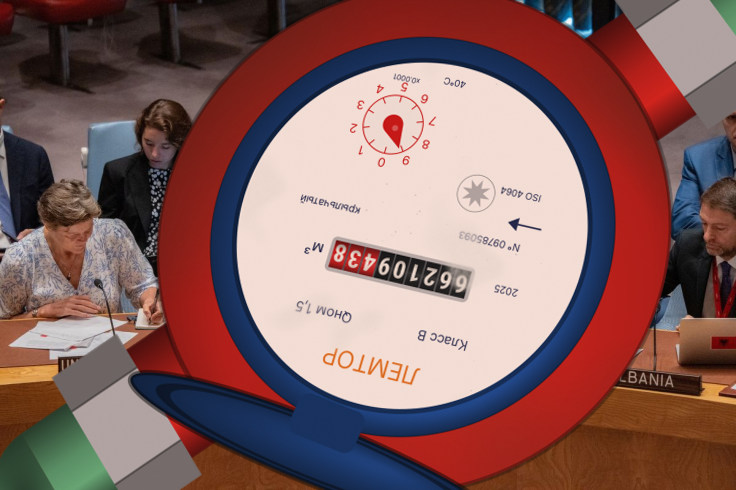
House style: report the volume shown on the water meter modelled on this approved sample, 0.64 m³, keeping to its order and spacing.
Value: 662109.4379 m³
